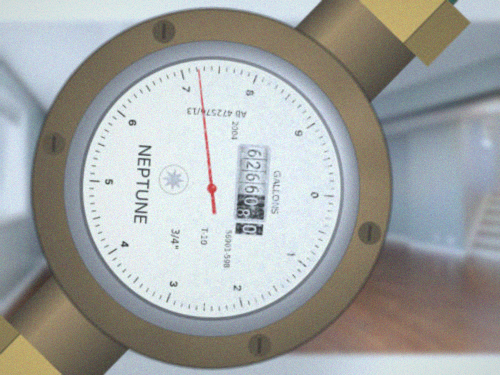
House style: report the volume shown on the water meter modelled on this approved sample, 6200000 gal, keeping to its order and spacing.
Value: 6266077.2 gal
